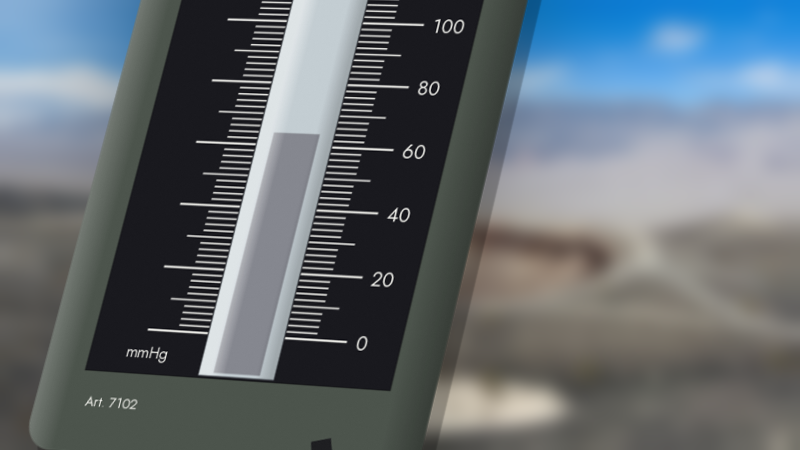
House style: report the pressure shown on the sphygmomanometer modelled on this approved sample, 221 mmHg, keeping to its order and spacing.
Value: 64 mmHg
